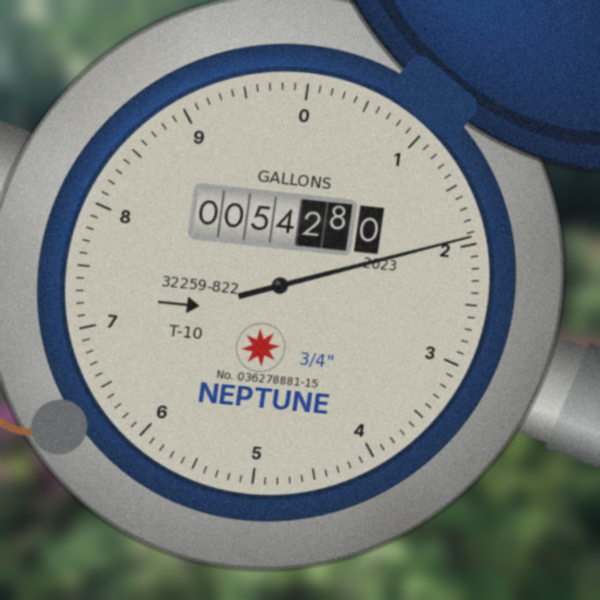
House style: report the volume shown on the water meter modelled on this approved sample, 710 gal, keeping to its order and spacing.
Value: 54281.9 gal
